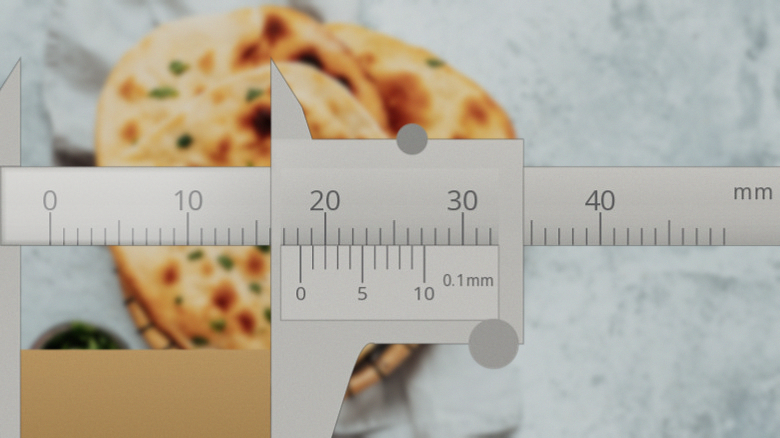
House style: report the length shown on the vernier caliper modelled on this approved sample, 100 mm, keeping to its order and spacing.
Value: 18.2 mm
